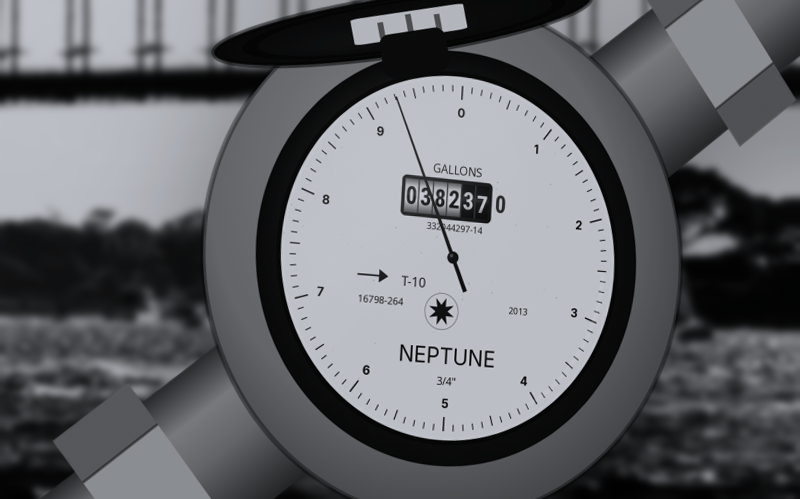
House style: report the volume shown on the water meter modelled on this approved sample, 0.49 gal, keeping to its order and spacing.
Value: 382369.3 gal
